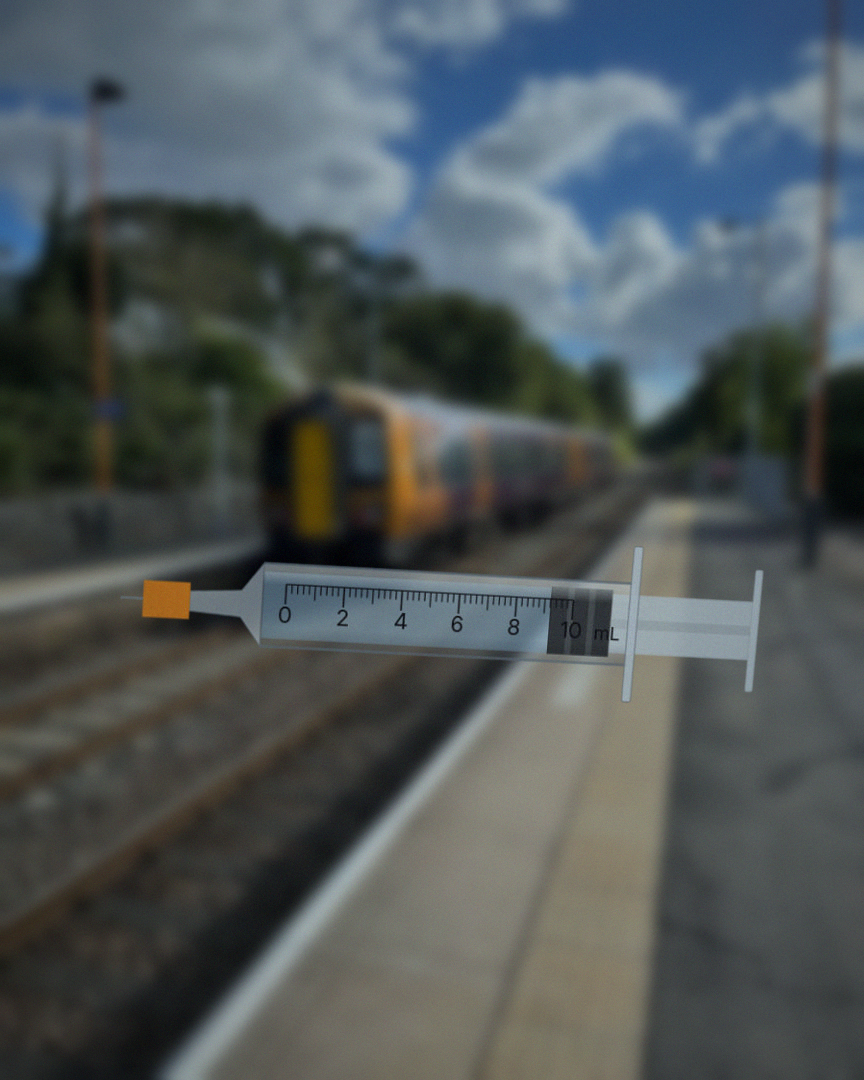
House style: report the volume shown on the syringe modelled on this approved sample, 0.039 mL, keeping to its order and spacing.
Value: 9.2 mL
